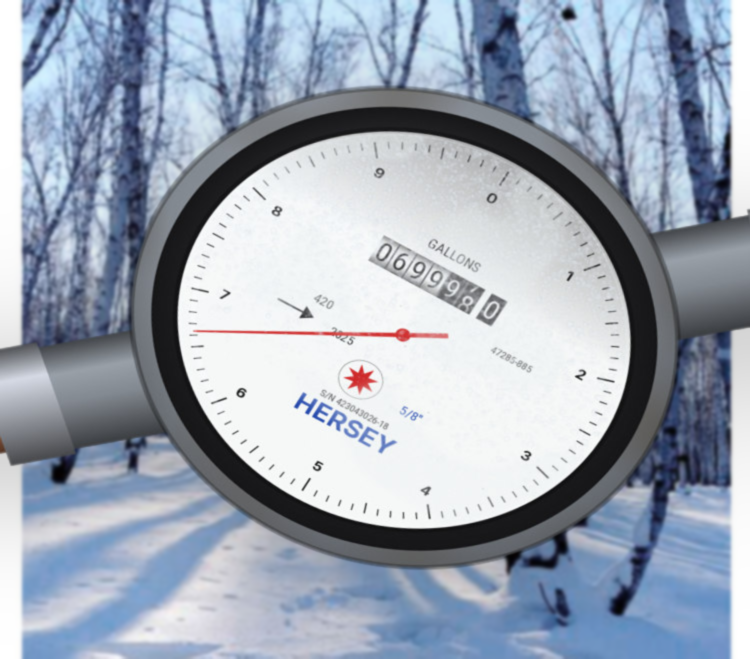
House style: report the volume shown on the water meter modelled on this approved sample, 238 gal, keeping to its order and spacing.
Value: 699976.6 gal
